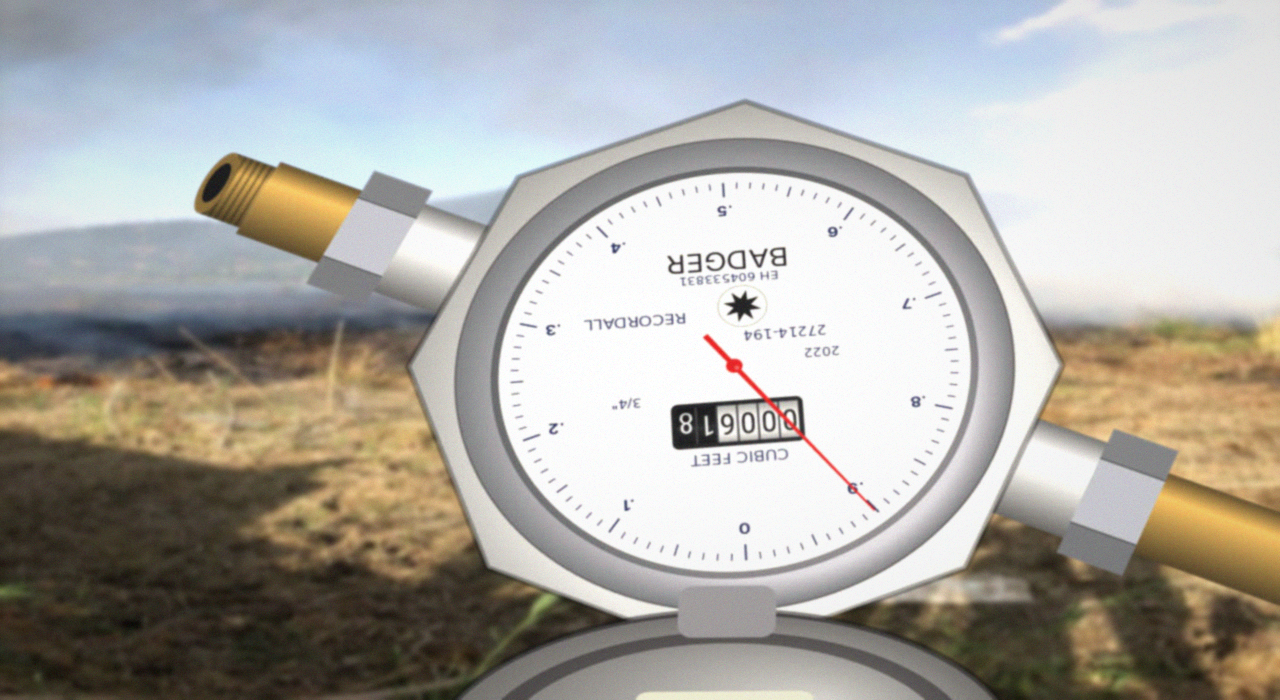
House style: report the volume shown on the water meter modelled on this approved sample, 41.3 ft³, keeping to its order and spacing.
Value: 617.90 ft³
